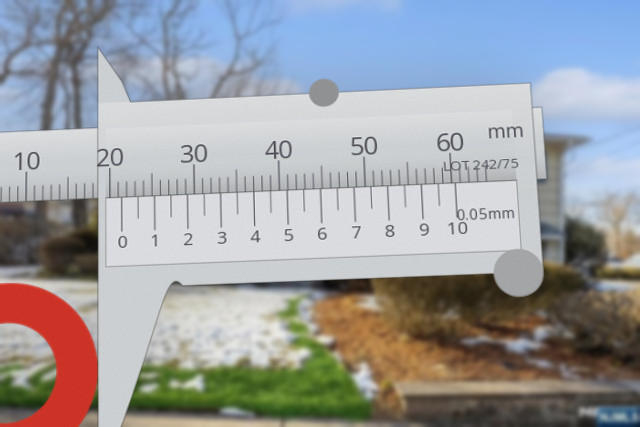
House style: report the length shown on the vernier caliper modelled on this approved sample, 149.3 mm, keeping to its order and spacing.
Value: 21.4 mm
